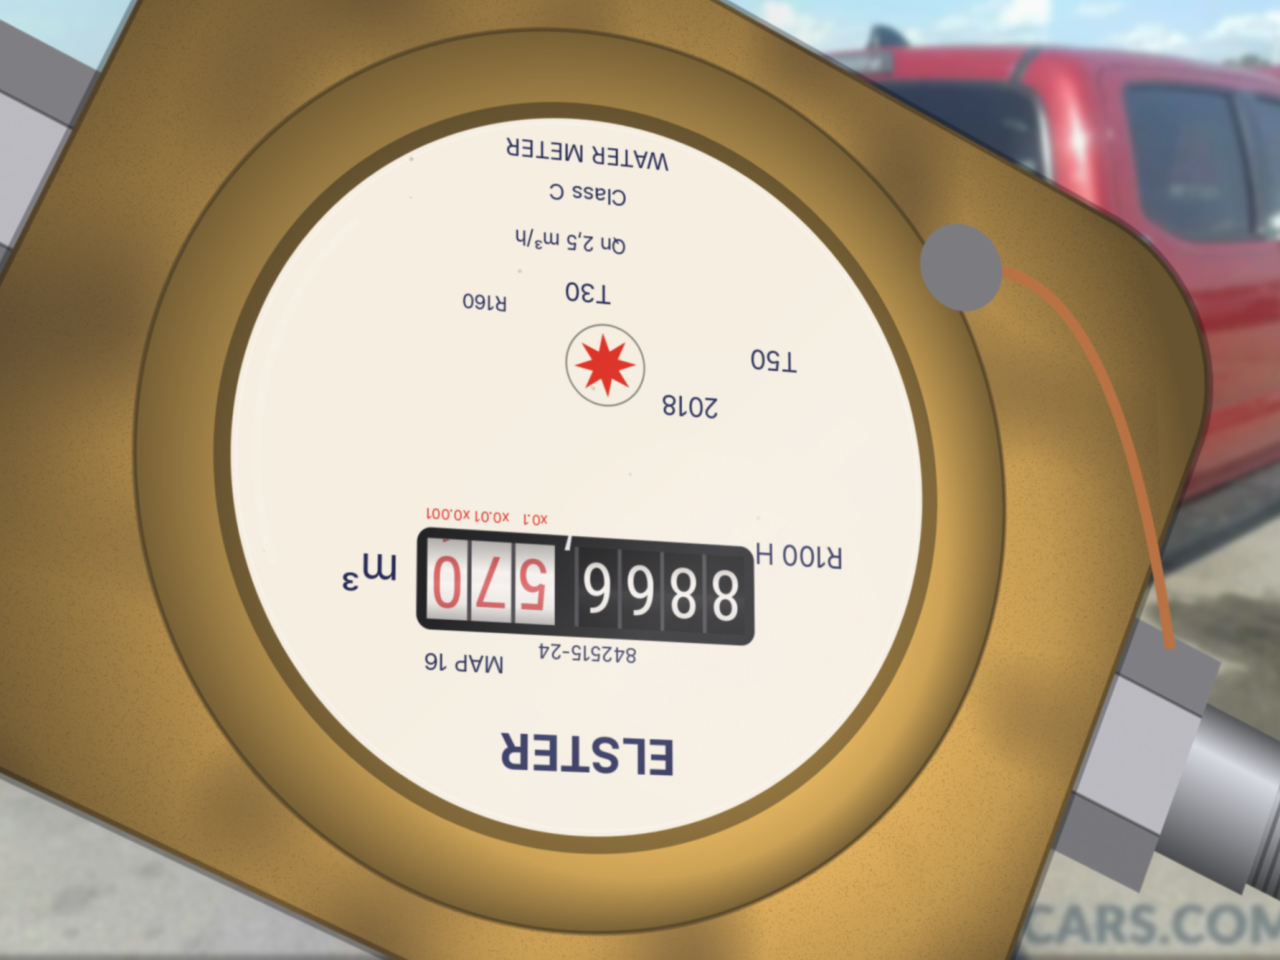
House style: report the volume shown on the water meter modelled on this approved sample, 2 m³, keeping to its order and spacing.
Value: 8866.570 m³
